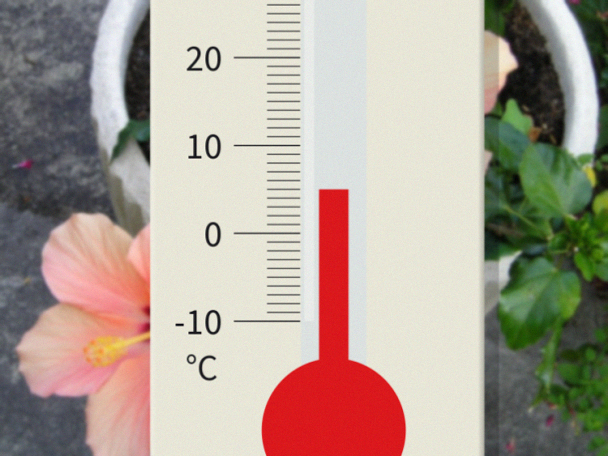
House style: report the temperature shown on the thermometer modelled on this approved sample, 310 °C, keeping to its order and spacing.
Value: 5 °C
